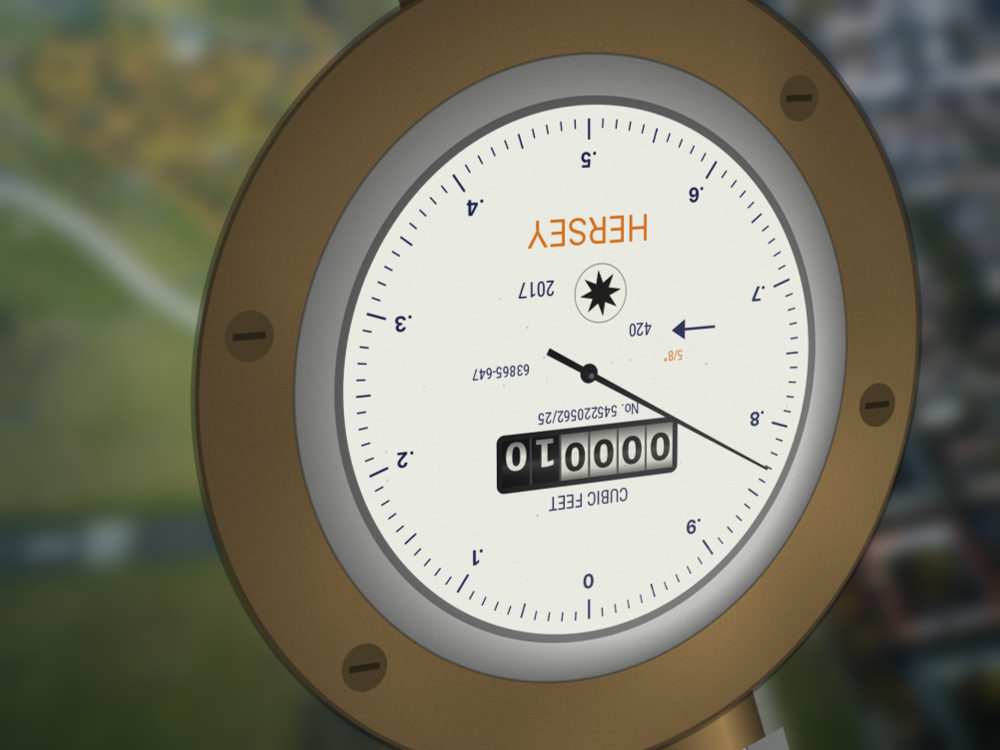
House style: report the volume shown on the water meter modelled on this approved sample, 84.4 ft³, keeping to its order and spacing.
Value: 9.83 ft³
